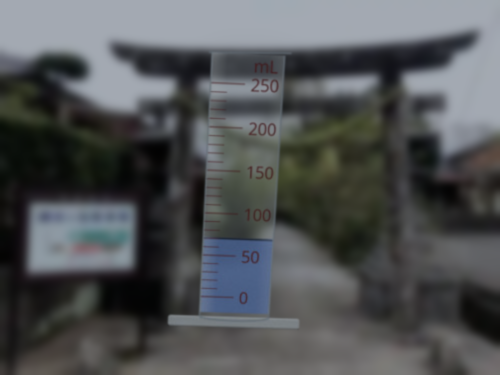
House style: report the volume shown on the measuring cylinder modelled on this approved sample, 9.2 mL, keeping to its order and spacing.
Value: 70 mL
